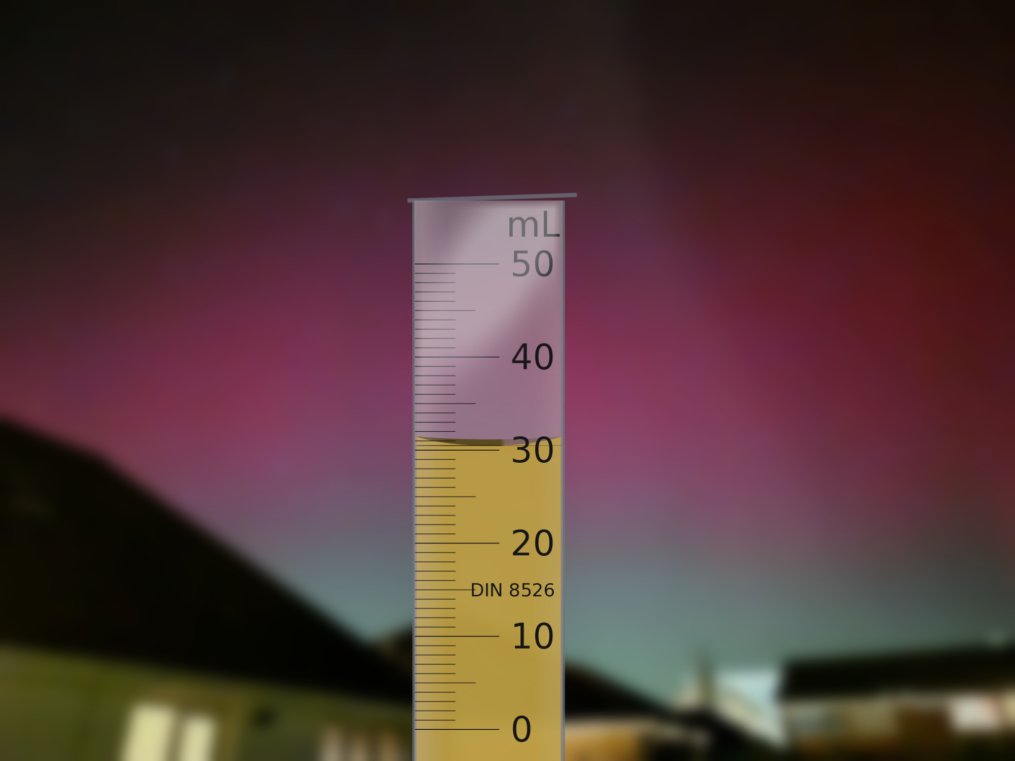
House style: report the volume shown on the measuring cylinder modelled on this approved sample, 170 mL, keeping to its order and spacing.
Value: 30.5 mL
